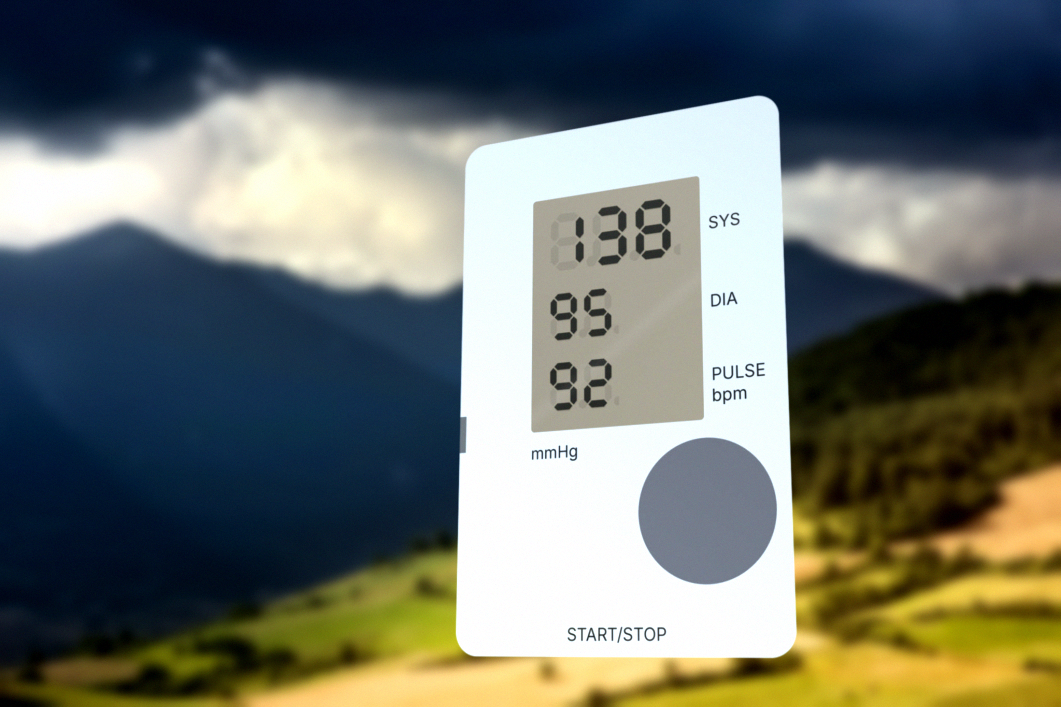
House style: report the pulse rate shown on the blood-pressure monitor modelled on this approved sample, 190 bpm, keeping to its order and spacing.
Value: 92 bpm
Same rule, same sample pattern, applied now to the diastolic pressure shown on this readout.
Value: 95 mmHg
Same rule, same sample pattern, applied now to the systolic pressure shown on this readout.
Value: 138 mmHg
